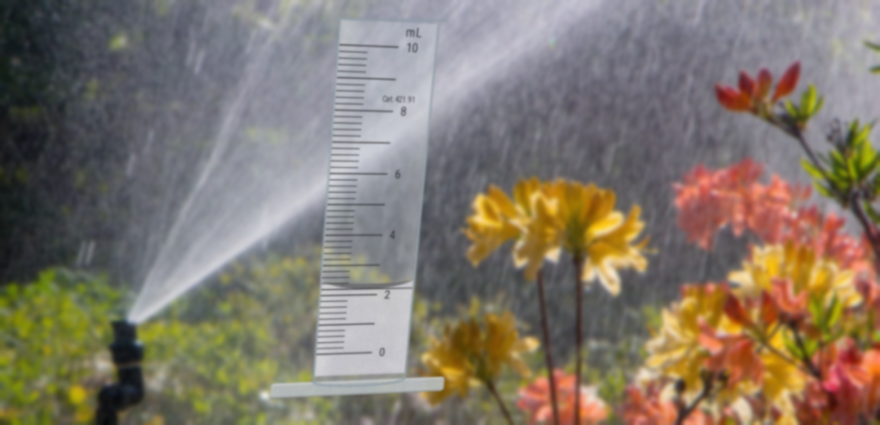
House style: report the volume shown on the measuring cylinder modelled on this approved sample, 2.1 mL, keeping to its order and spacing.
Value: 2.2 mL
